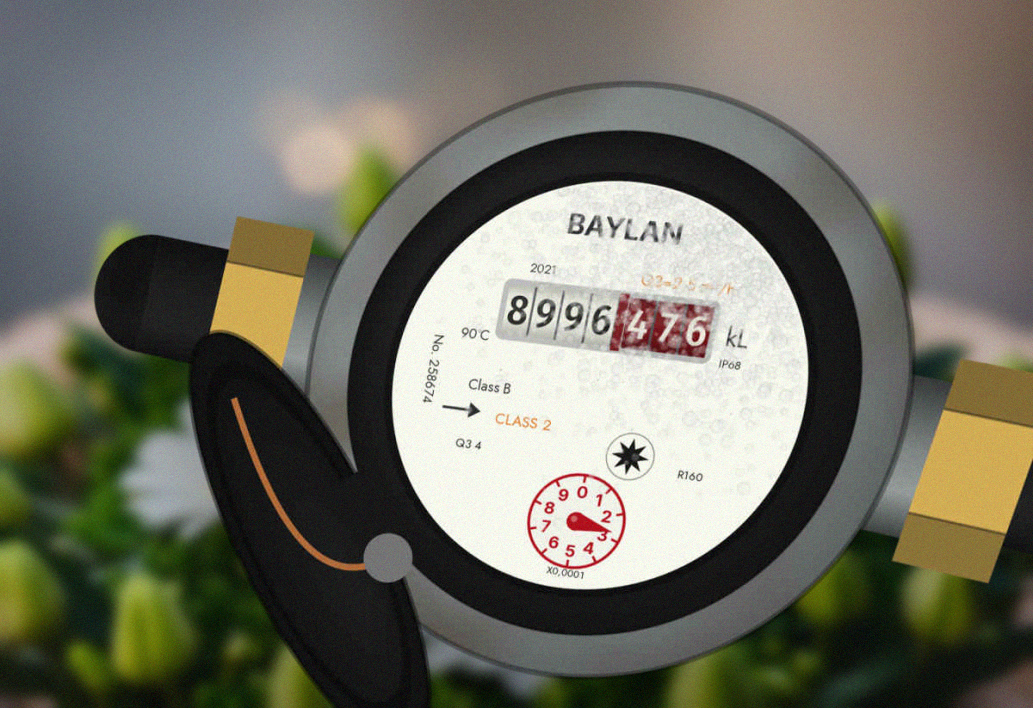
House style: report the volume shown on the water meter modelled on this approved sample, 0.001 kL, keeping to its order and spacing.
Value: 8996.4762 kL
